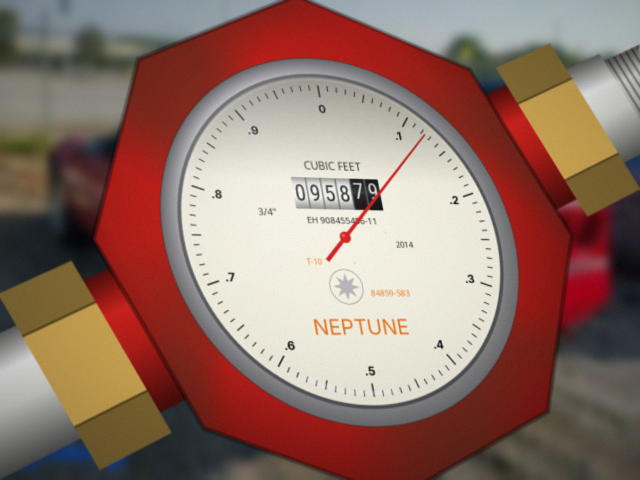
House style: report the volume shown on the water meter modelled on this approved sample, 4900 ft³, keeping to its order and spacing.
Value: 95879.12 ft³
